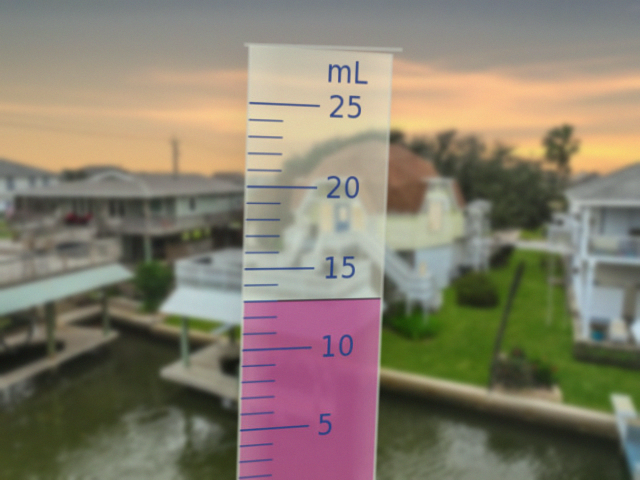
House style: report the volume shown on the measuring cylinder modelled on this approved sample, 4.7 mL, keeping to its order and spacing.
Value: 13 mL
